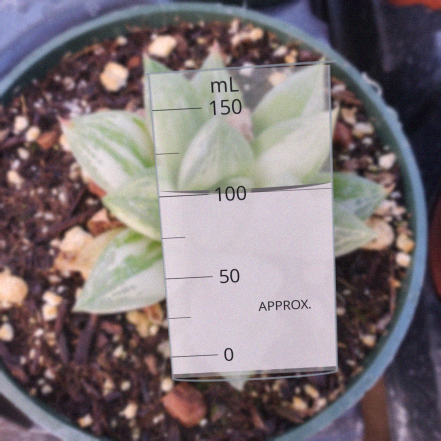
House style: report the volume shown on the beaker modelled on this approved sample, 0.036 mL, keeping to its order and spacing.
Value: 100 mL
